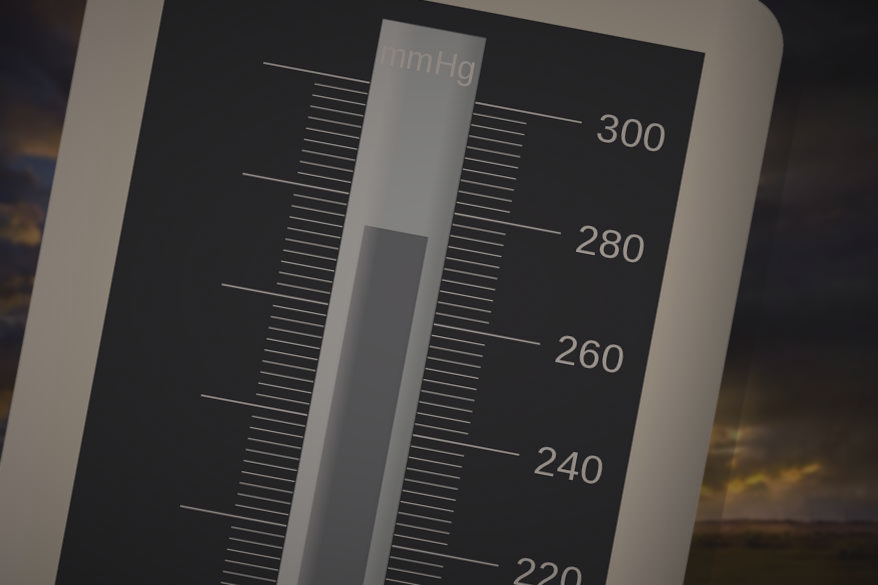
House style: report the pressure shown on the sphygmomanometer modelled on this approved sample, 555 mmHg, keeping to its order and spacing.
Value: 275 mmHg
